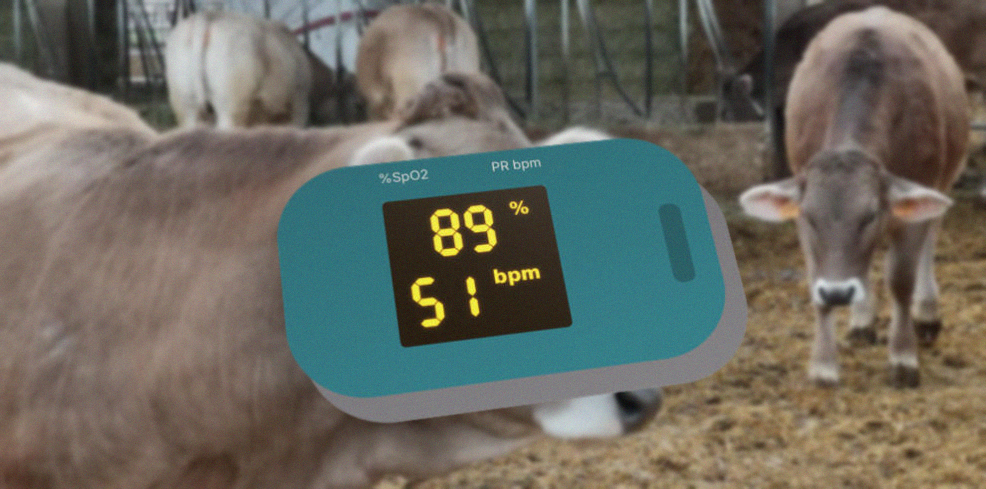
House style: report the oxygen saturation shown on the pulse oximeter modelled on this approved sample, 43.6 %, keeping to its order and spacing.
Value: 89 %
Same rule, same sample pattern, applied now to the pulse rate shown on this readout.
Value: 51 bpm
